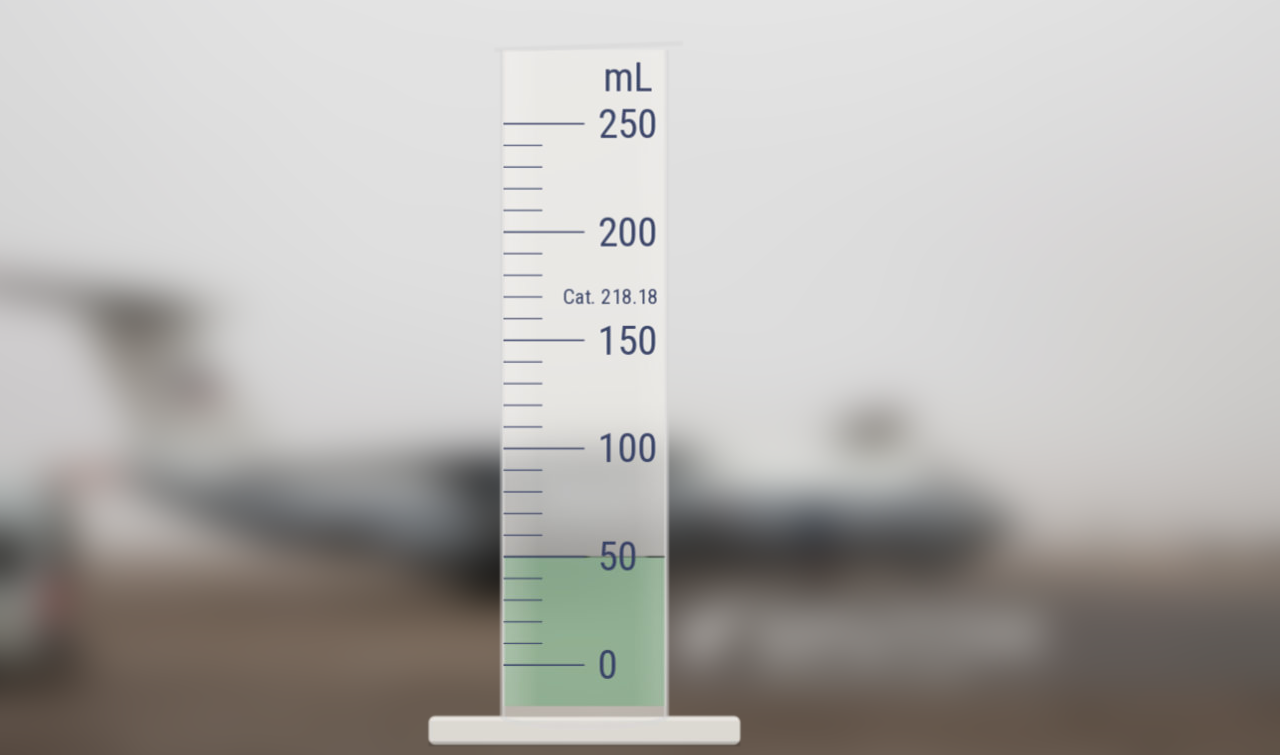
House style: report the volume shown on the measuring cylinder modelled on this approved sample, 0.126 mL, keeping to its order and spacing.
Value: 50 mL
